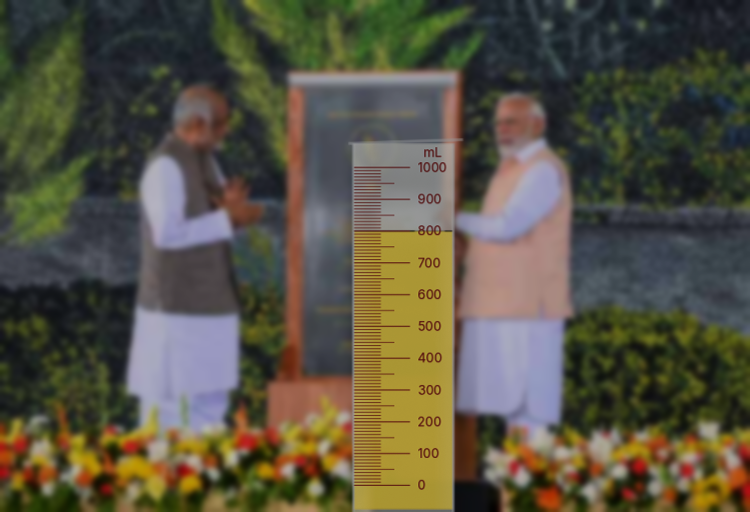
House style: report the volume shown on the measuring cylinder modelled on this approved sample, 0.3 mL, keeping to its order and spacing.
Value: 800 mL
